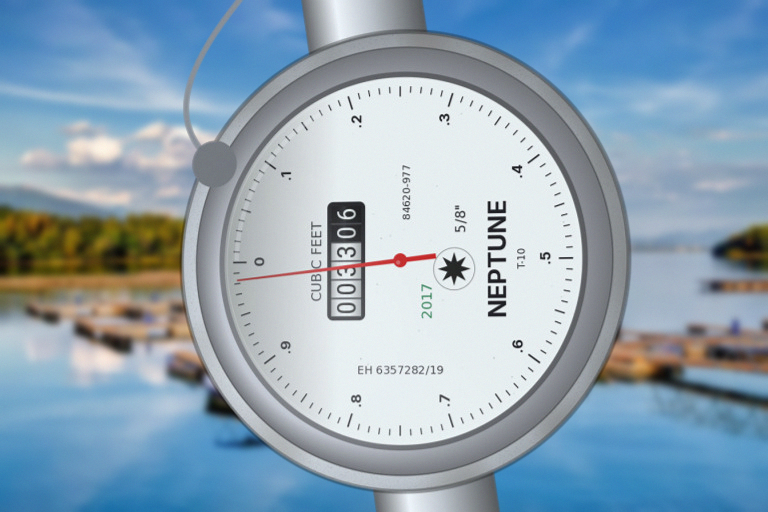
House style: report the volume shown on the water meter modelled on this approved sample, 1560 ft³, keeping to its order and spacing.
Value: 3305.98 ft³
